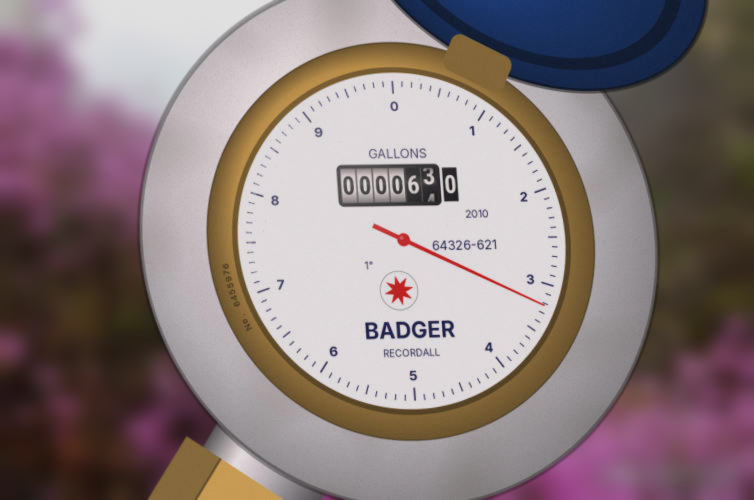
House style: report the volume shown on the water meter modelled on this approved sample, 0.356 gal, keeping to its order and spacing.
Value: 633.2 gal
